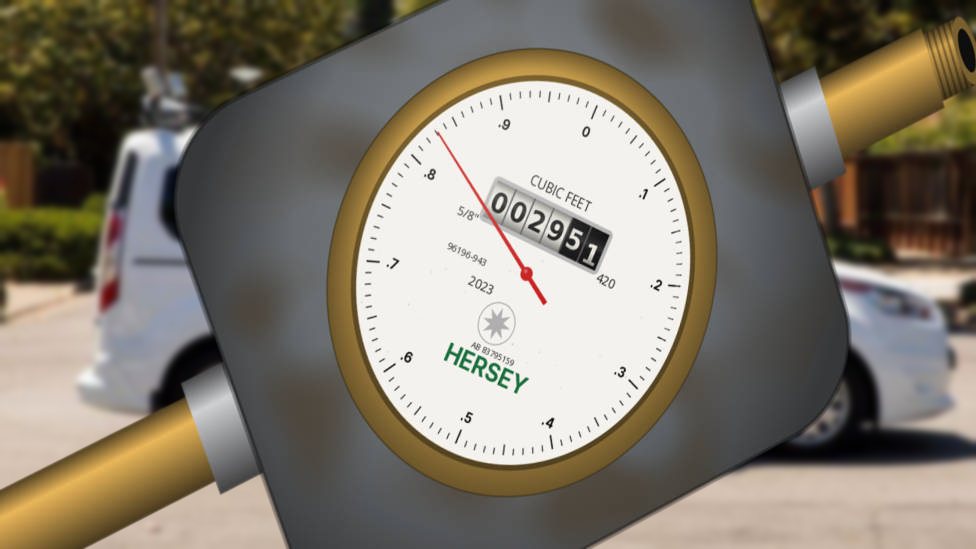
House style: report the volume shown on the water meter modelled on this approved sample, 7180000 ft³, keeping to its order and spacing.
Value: 2950.83 ft³
